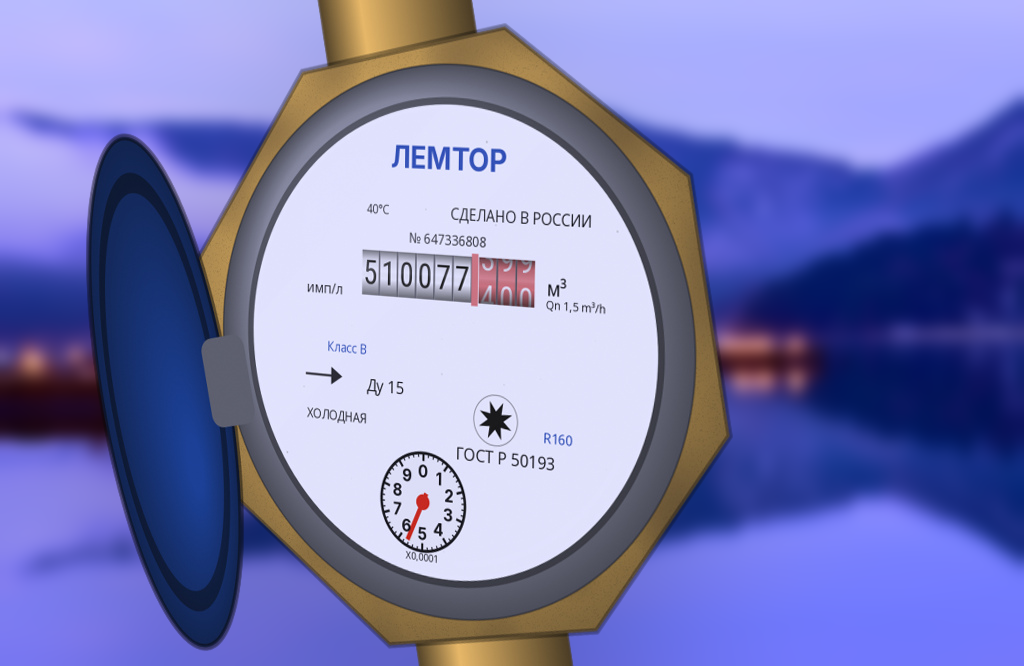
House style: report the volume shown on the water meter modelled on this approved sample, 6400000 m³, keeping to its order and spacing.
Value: 510077.3995 m³
